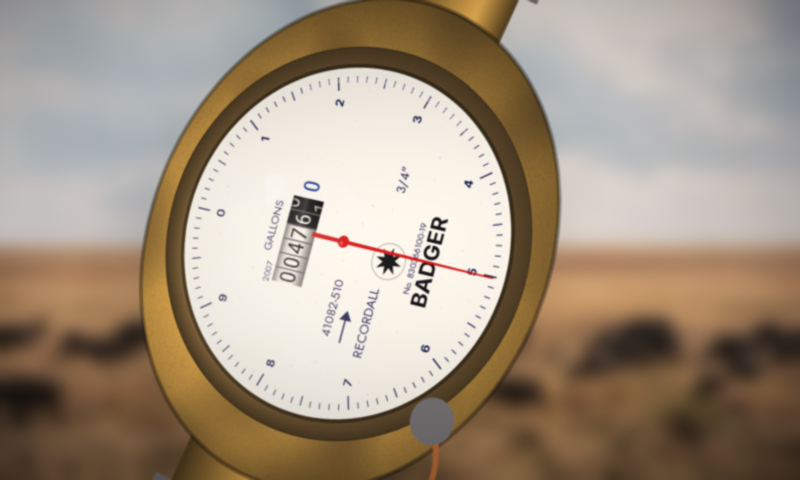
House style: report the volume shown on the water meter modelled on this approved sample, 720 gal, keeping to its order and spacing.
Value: 47605.0 gal
